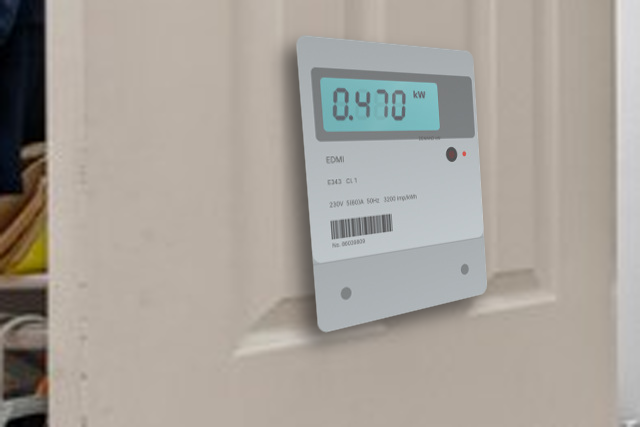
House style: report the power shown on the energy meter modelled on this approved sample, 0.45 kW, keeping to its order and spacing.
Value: 0.470 kW
